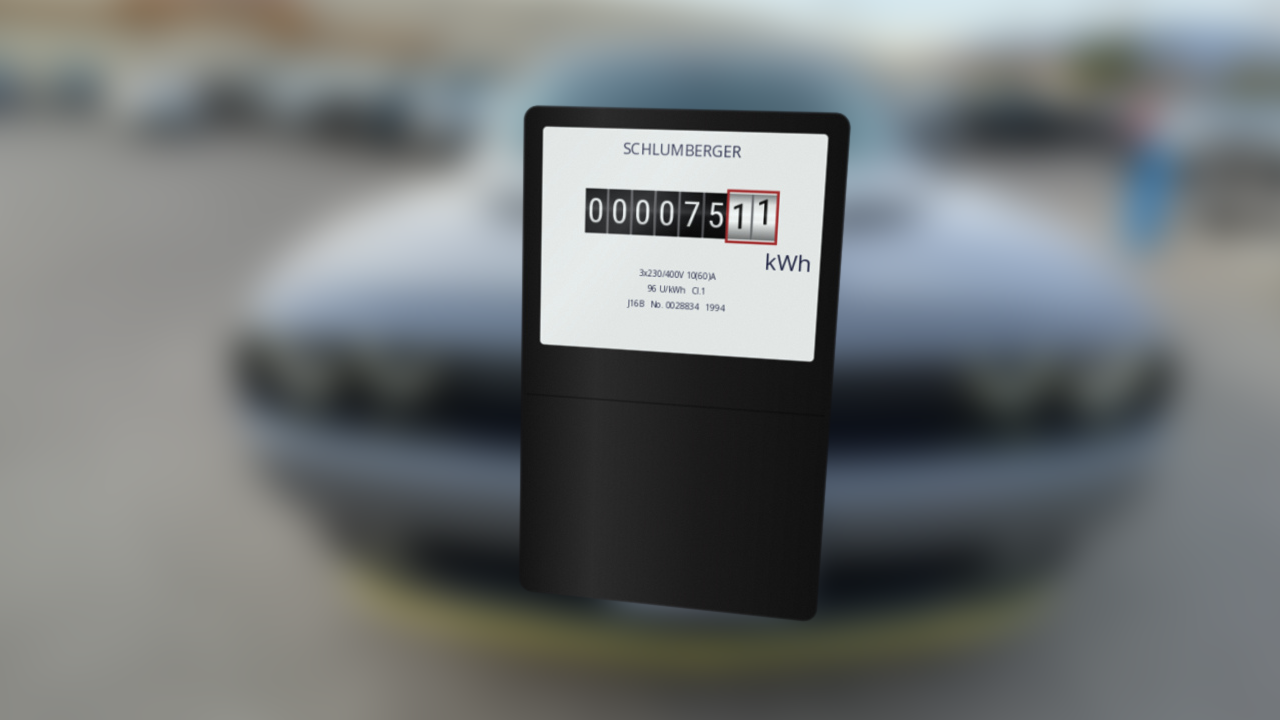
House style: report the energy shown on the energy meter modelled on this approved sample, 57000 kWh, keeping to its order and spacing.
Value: 75.11 kWh
